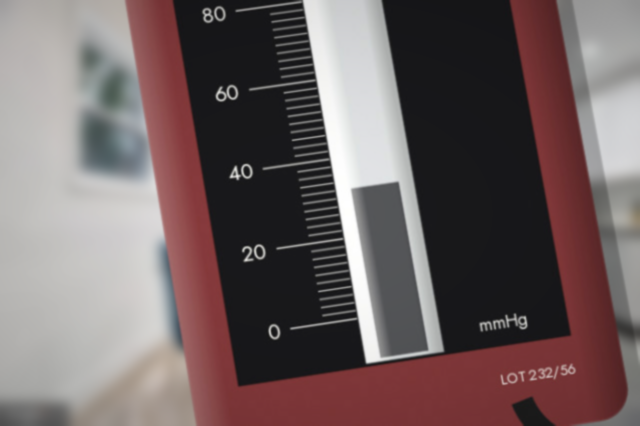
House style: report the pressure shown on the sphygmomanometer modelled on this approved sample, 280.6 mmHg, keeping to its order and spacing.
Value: 32 mmHg
